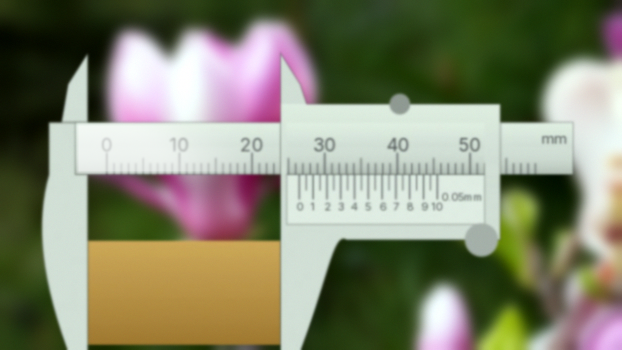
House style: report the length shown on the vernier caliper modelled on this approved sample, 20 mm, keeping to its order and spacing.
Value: 26.5 mm
